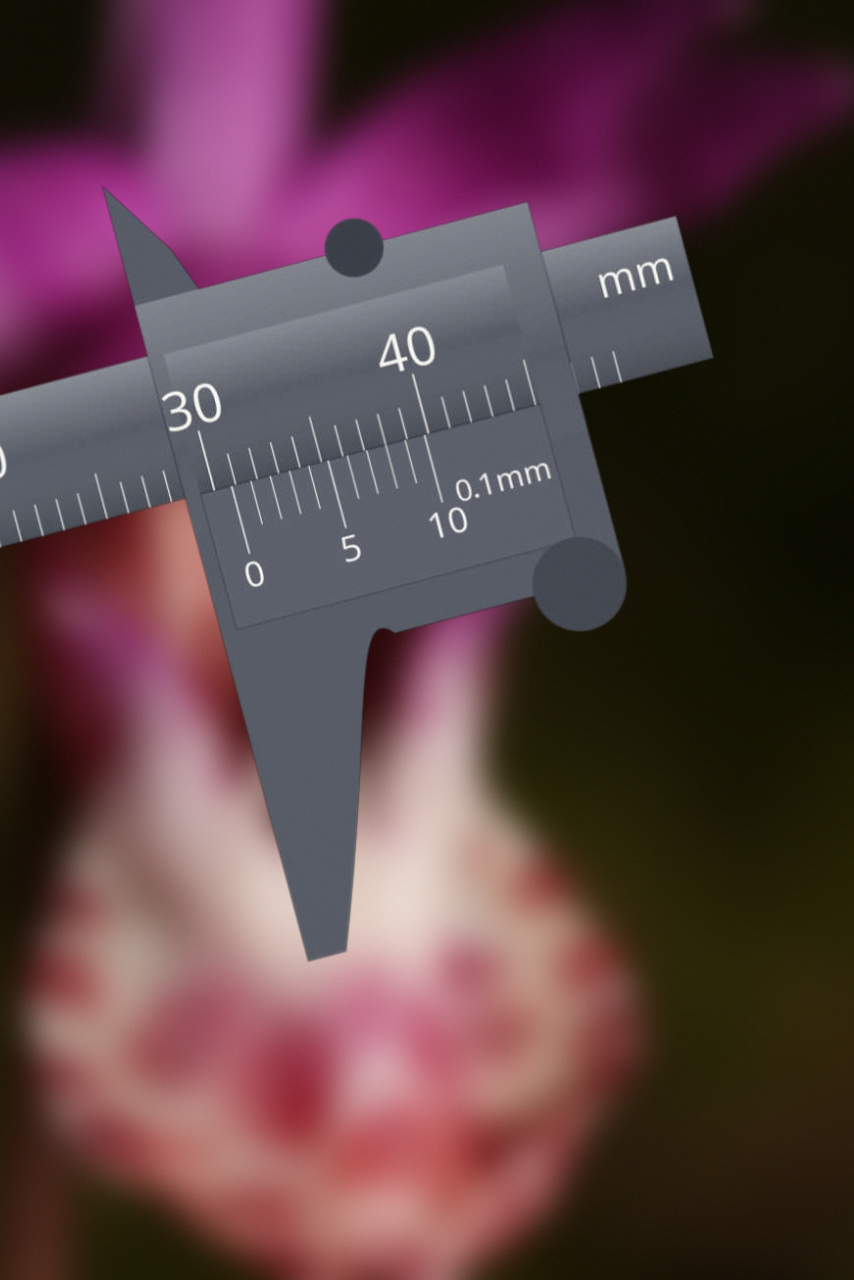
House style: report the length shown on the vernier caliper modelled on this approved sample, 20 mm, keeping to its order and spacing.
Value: 30.8 mm
